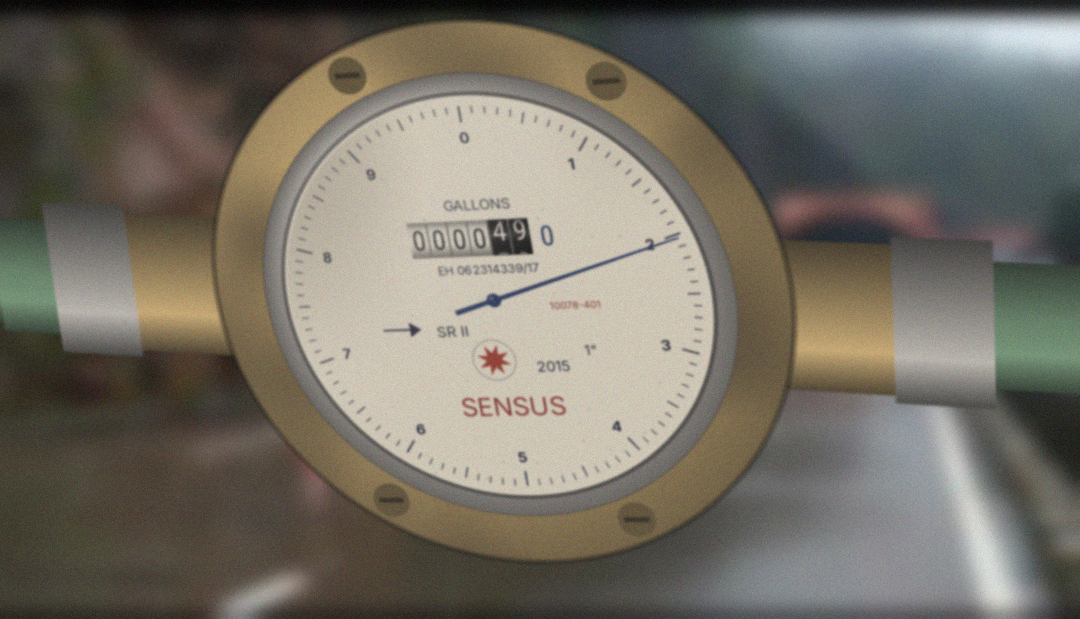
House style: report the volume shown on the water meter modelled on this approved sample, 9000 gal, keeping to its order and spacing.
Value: 492.0 gal
